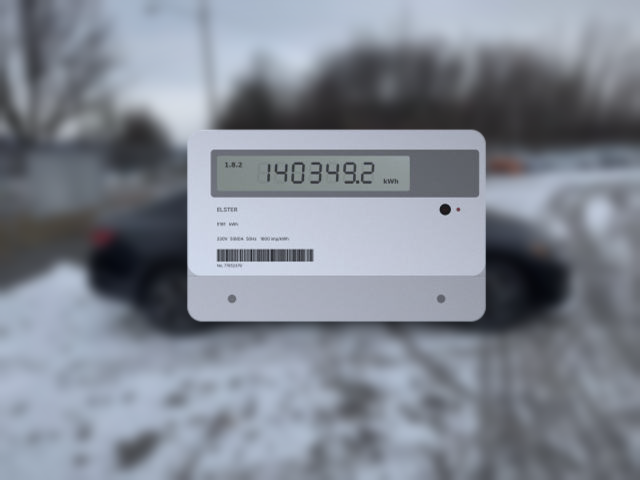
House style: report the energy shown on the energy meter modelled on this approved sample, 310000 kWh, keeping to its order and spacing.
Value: 140349.2 kWh
